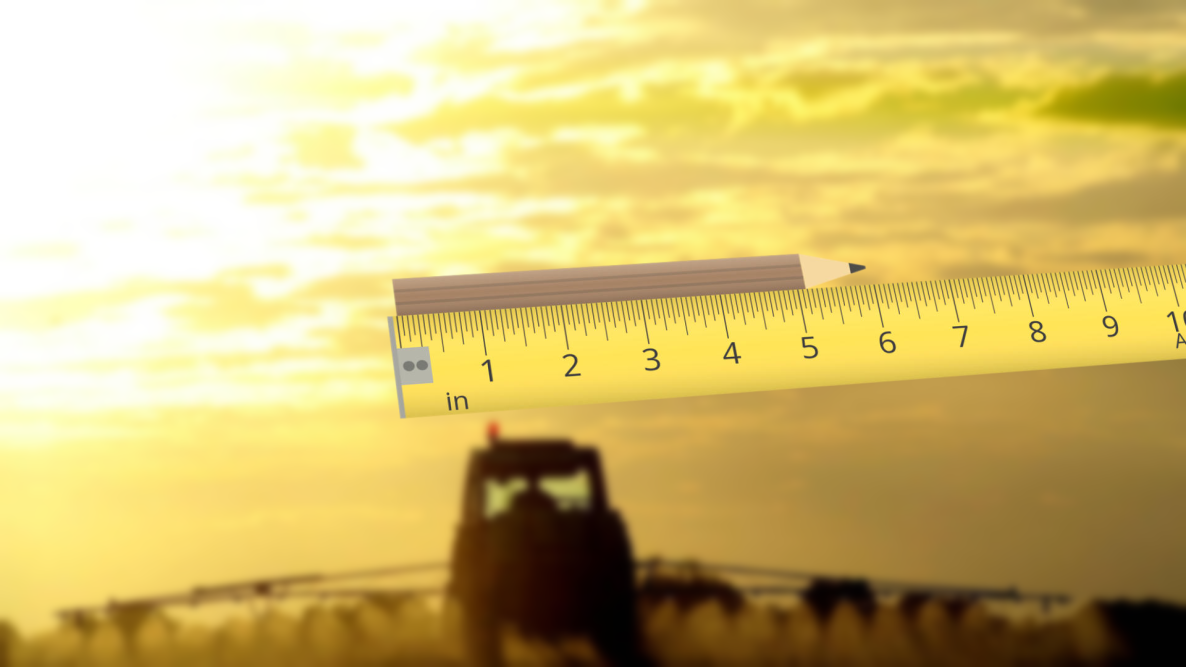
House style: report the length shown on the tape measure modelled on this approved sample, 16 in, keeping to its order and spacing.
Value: 5.9375 in
